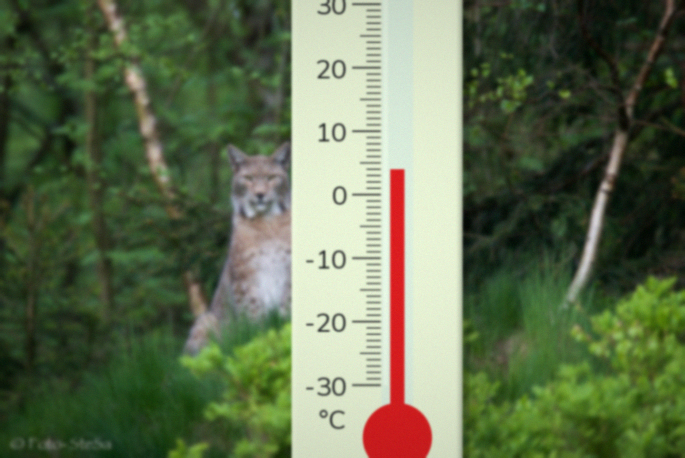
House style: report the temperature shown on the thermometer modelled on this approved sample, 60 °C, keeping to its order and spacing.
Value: 4 °C
